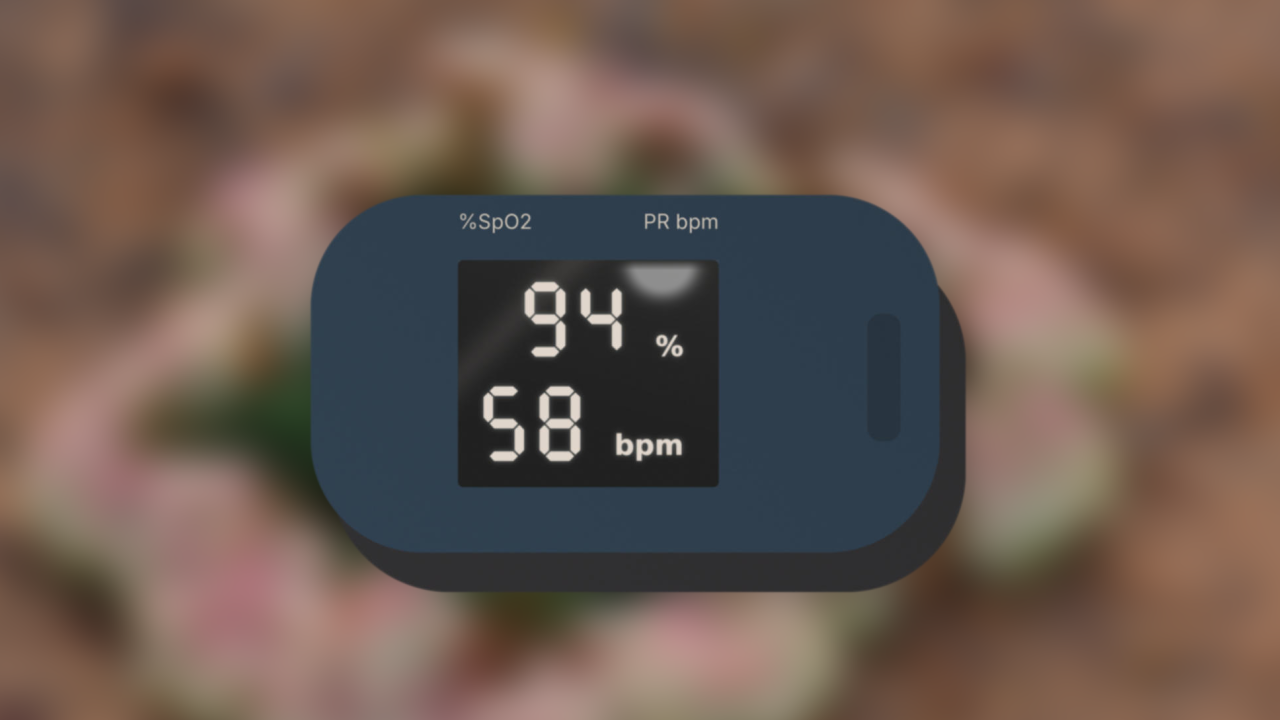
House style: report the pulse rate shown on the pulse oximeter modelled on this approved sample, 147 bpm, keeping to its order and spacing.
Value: 58 bpm
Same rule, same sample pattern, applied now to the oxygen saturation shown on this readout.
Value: 94 %
